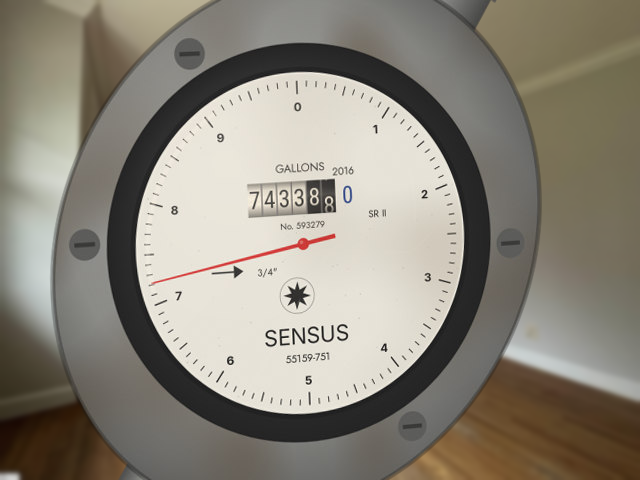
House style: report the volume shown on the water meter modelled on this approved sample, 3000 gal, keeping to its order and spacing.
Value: 7433877.2 gal
